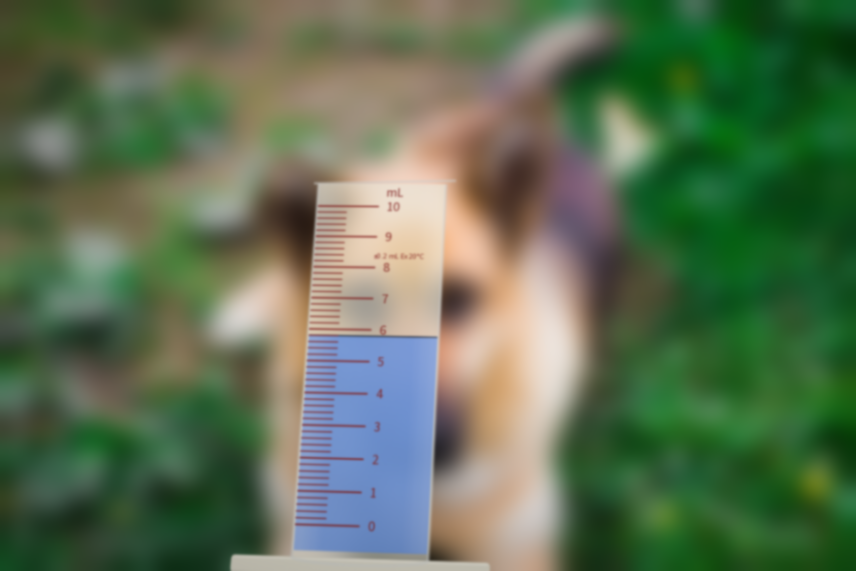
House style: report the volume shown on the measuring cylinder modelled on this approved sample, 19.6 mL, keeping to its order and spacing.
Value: 5.8 mL
